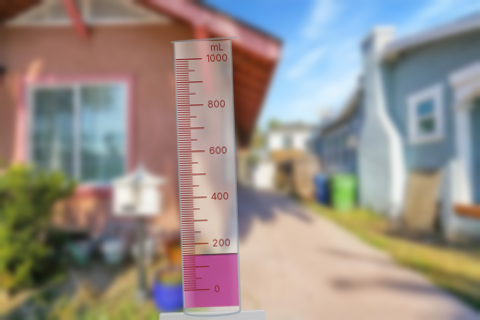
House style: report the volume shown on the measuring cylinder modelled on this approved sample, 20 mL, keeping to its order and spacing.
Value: 150 mL
